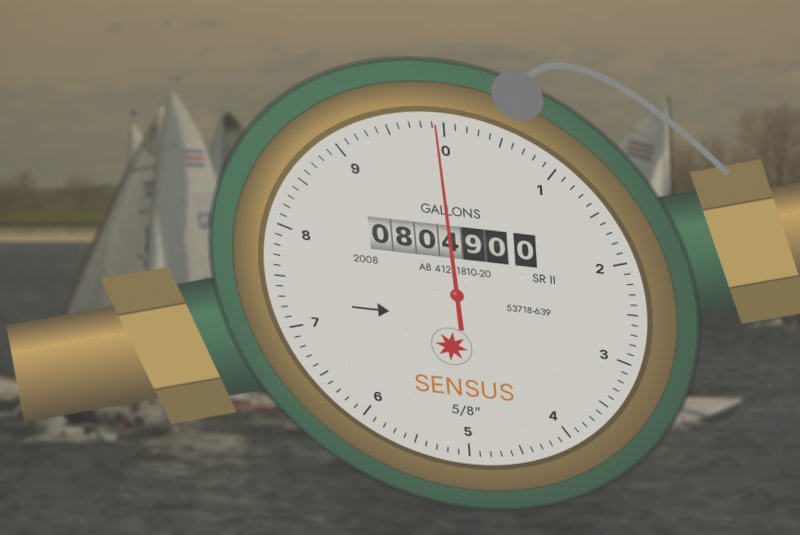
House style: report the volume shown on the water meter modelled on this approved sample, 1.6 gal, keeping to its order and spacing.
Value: 804899.9 gal
